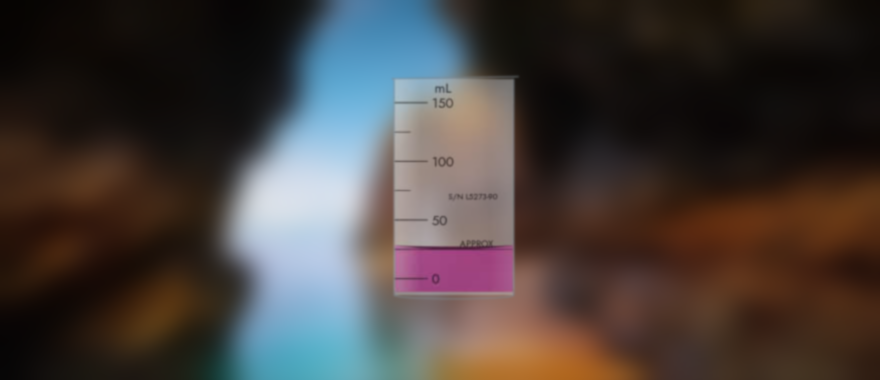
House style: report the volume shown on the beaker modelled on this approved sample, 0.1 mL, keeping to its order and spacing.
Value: 25 mL
